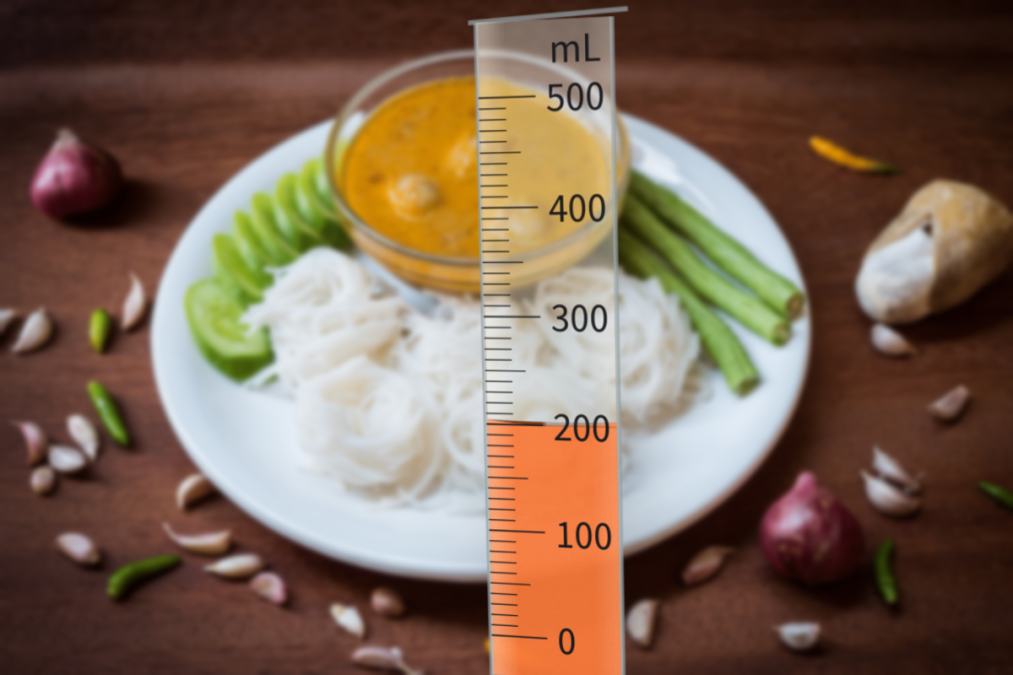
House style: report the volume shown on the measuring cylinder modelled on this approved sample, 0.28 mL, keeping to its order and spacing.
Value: 200 mL
